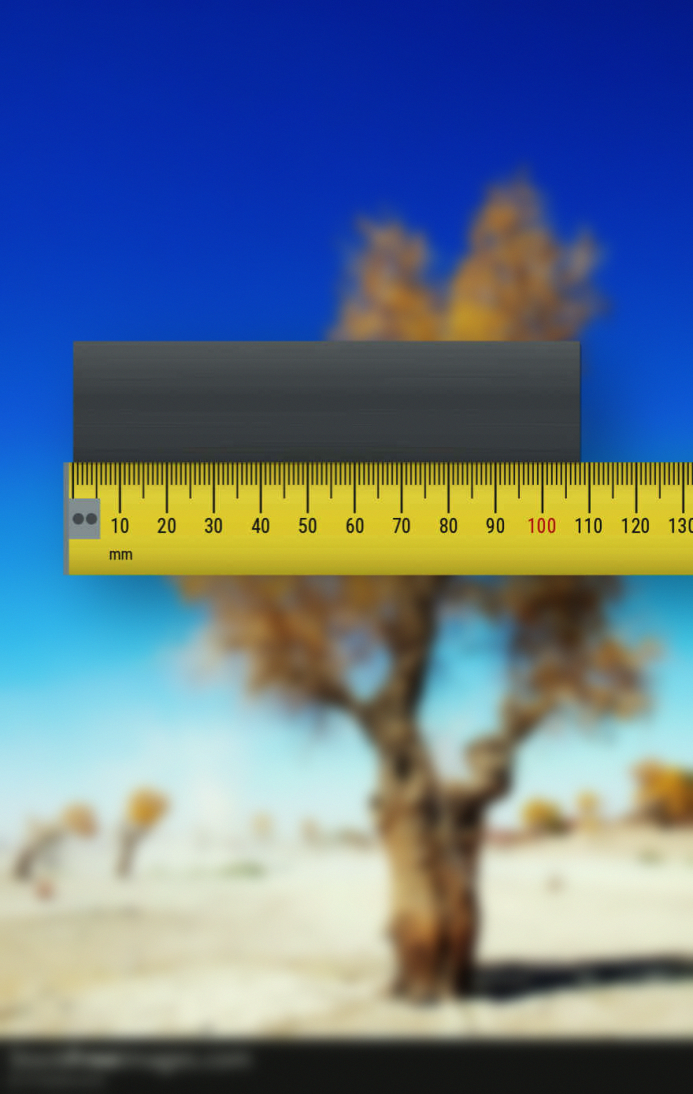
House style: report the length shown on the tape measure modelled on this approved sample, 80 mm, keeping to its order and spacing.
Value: 108 mm
